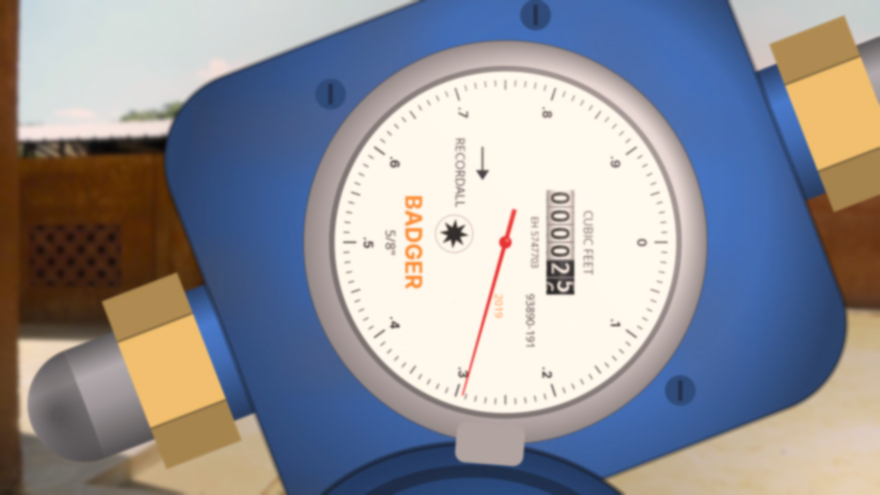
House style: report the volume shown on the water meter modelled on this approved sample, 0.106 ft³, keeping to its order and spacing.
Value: 25.29 ft³
